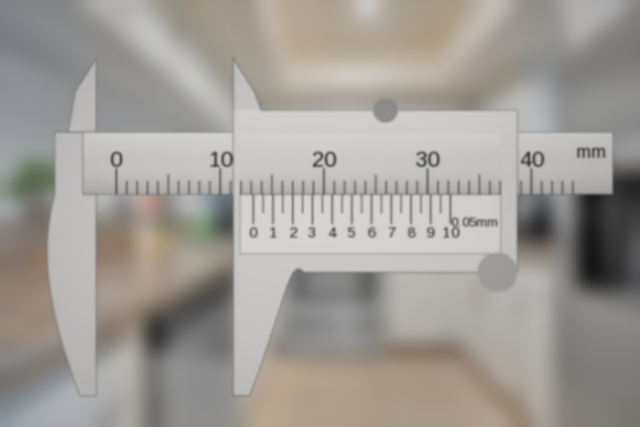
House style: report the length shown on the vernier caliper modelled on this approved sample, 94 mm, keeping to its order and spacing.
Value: 13.2 mm
